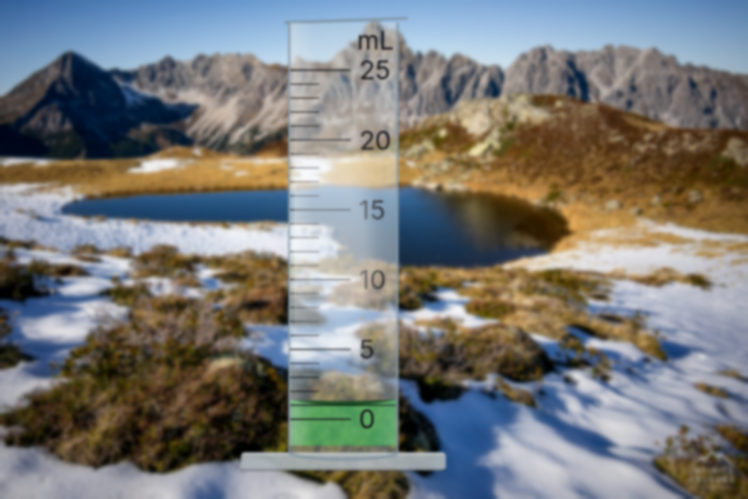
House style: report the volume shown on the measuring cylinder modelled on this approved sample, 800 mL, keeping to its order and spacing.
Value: 1 mL
